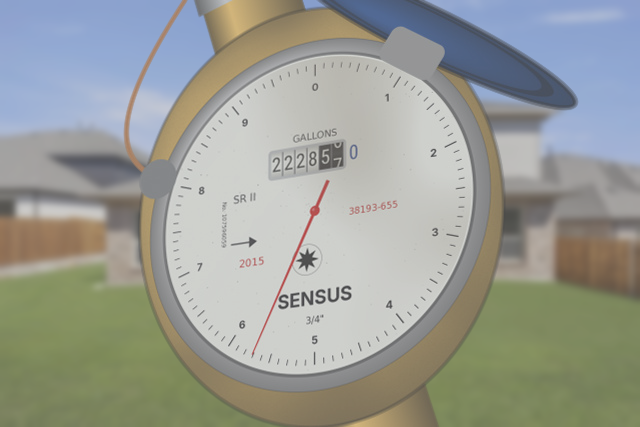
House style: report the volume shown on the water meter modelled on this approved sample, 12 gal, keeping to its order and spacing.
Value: 2228565.7 gal
